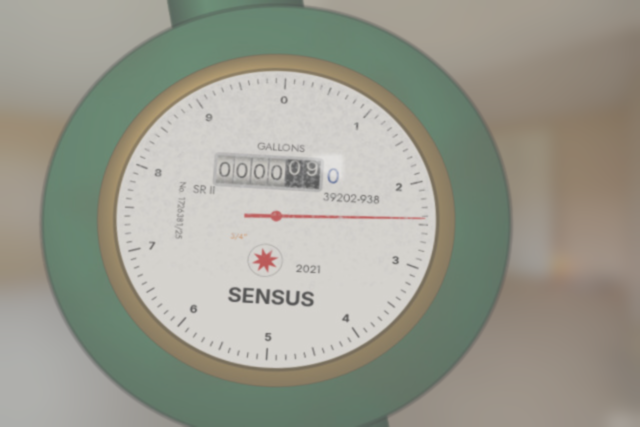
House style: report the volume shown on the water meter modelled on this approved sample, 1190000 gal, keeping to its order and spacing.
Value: 92.4 gal
